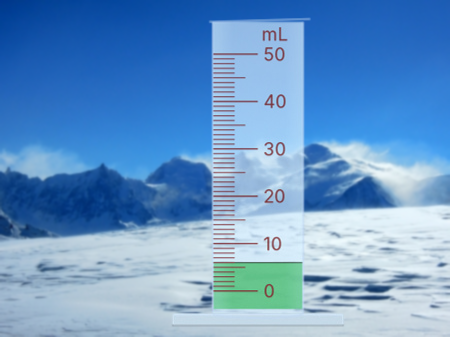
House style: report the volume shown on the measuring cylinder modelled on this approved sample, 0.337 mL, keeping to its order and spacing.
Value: 6 mL
